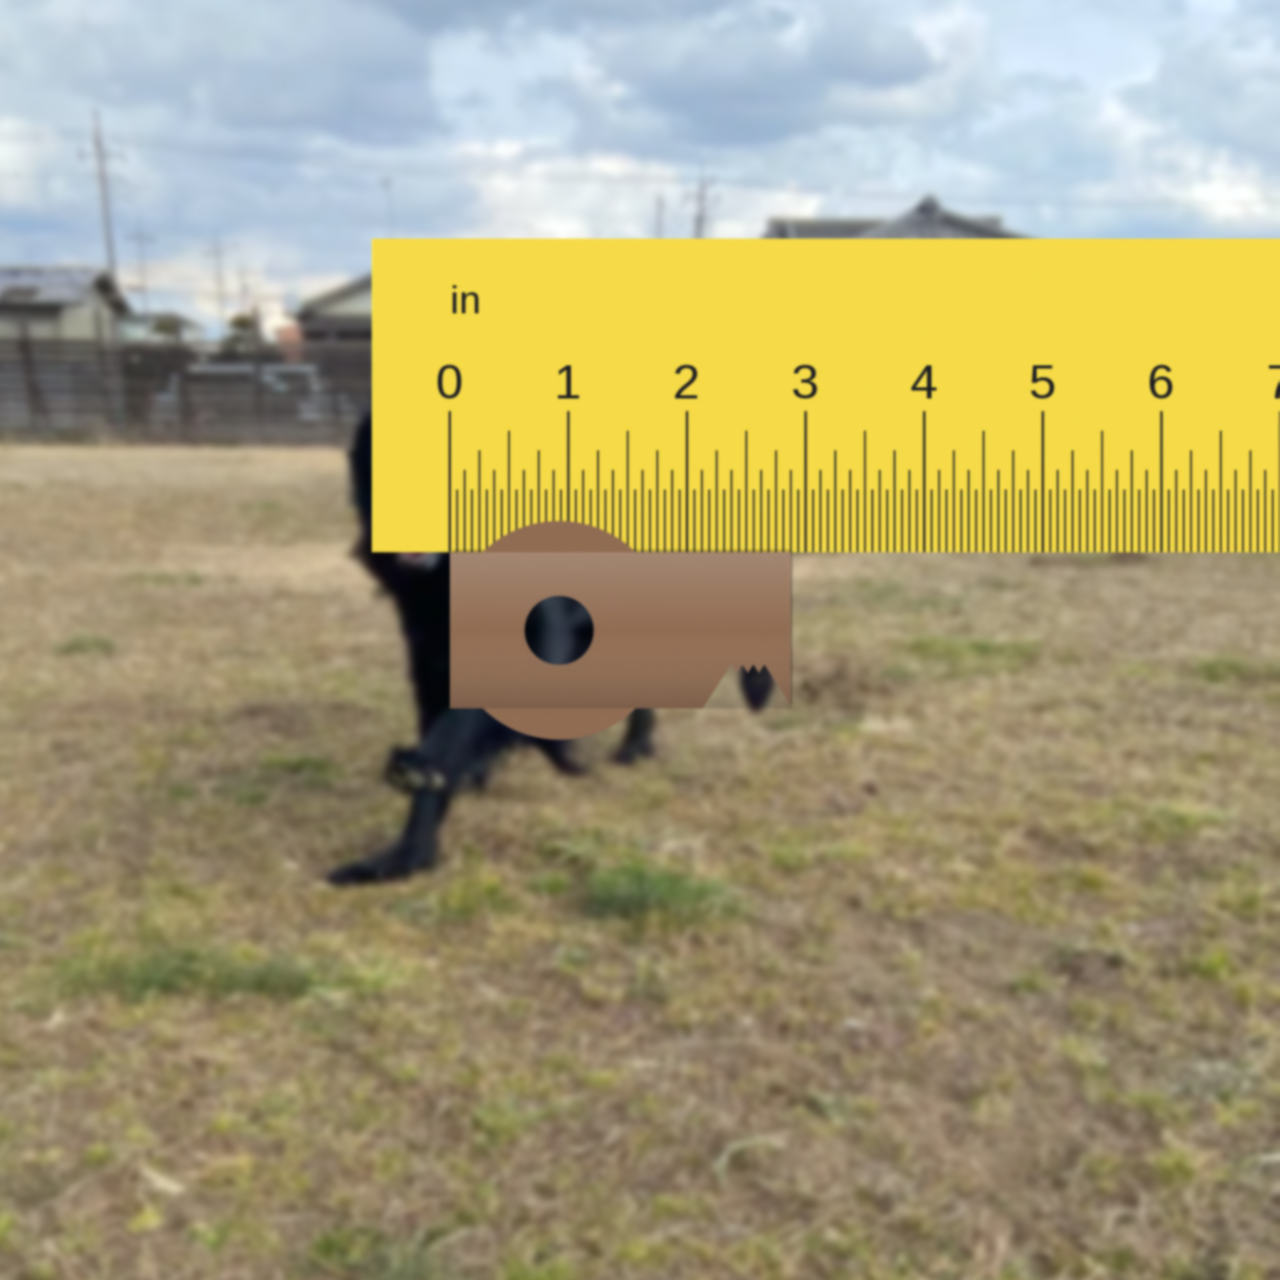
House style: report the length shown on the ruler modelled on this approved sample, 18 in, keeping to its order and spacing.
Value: 2.875 in
